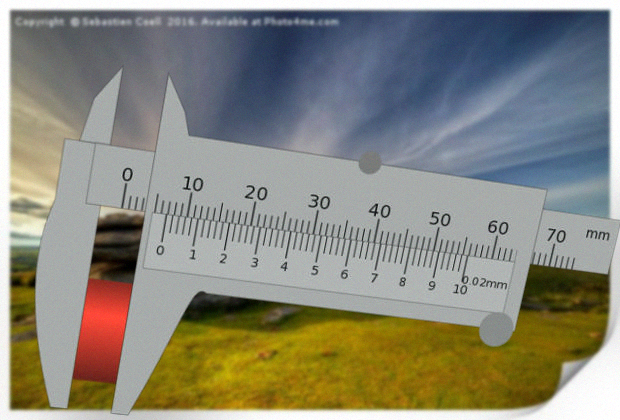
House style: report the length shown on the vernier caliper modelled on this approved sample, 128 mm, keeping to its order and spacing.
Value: 6.8 mm
